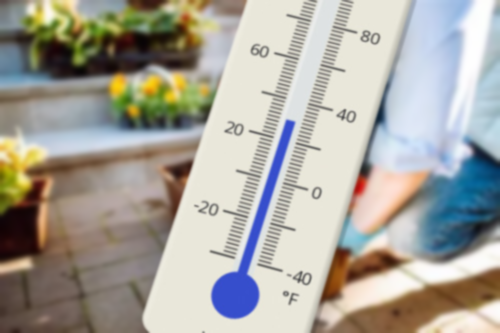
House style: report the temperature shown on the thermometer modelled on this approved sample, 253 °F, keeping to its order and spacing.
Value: 30 °F
